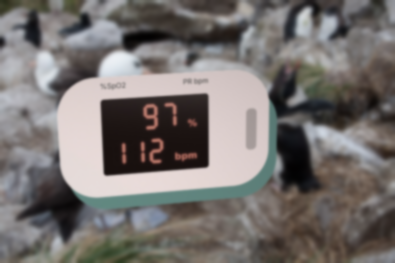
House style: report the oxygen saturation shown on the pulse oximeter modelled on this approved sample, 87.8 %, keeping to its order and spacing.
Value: 97 %
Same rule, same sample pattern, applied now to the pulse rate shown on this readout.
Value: 112 bpm
